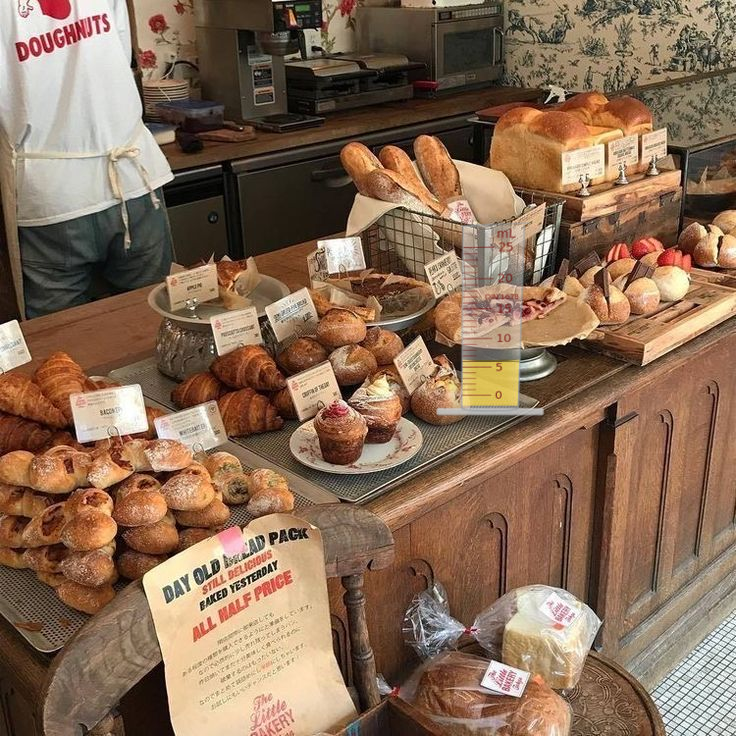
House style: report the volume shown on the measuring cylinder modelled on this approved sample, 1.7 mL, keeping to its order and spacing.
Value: 6 mL
